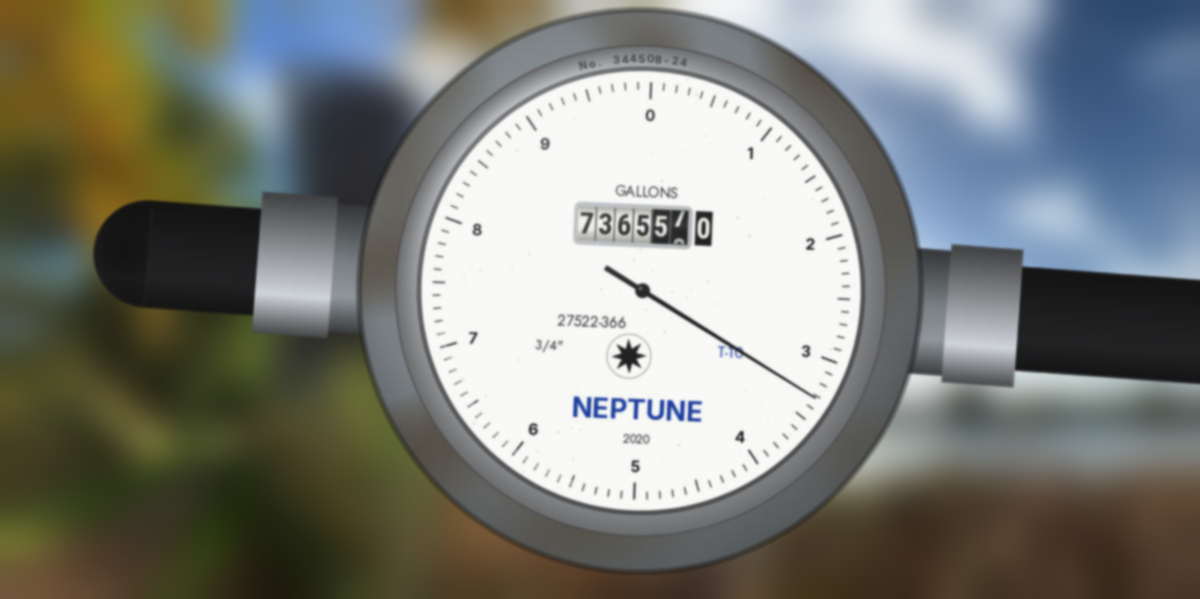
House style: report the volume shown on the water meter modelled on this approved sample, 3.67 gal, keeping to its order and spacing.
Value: 7365573.3 gal
